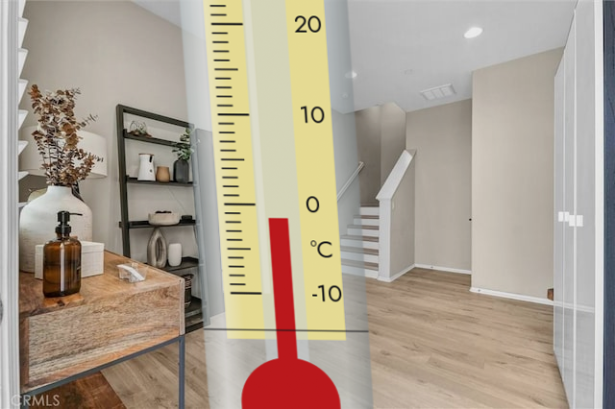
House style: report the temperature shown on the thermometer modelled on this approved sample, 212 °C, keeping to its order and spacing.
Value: -1.5 °C
